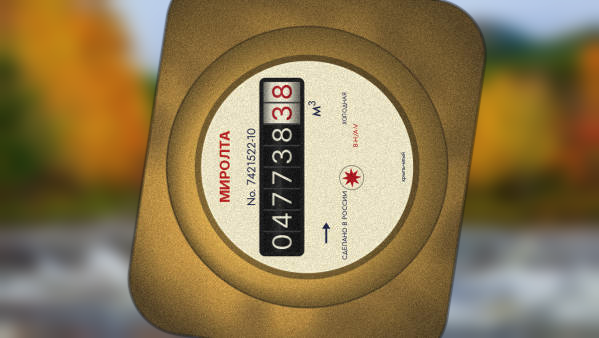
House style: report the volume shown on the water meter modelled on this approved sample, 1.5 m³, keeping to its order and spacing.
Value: 47738.38 m³
